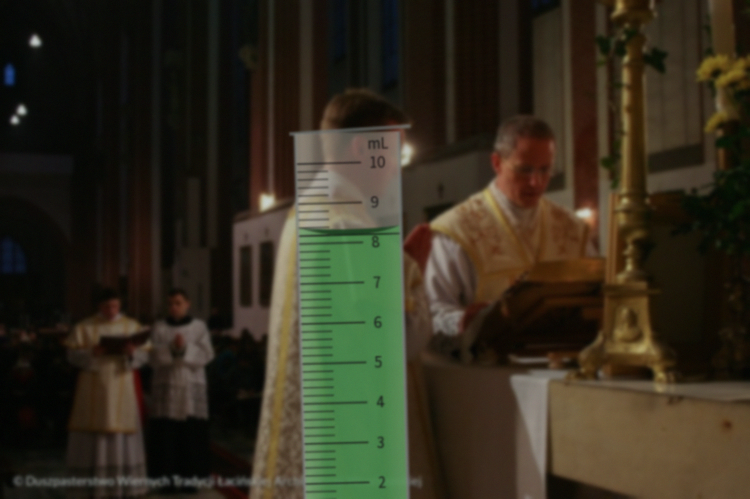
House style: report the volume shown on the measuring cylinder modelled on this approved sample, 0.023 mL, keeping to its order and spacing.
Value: 8.2 mL
